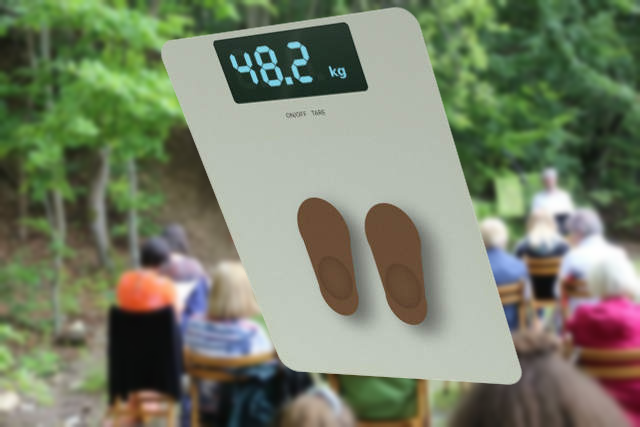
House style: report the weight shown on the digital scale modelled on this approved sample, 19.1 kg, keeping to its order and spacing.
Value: 48.2 kg
